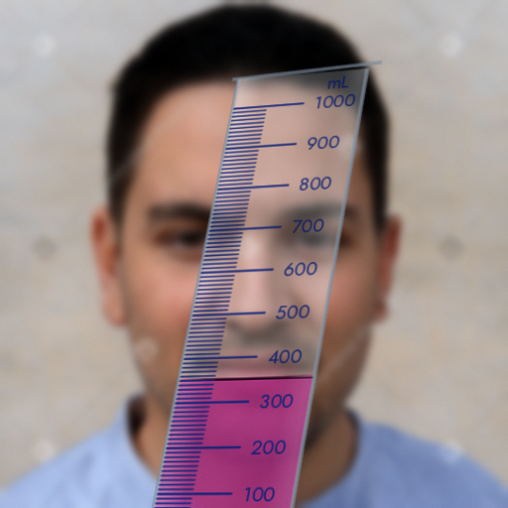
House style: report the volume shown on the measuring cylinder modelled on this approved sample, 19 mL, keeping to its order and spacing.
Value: 350 mL
